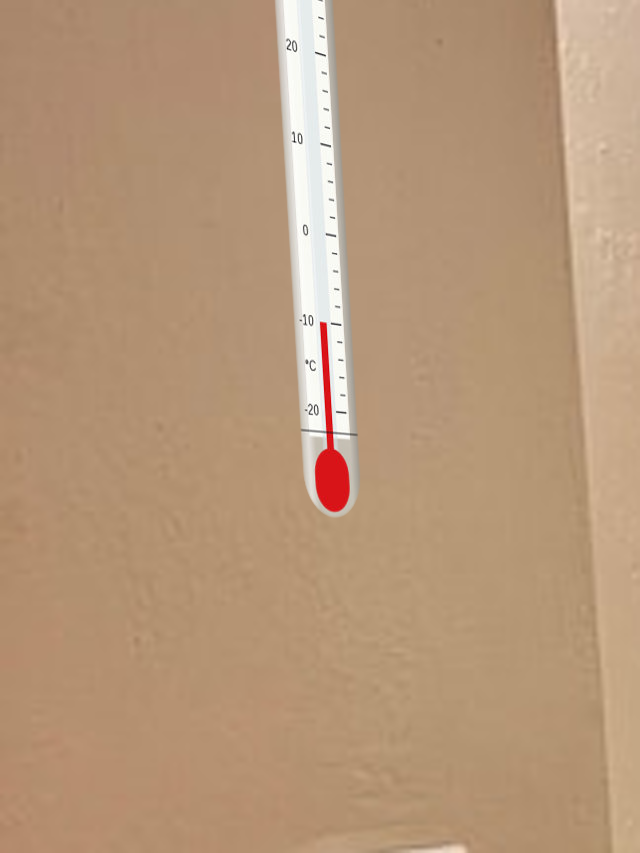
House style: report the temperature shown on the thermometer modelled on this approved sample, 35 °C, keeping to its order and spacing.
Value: -10 °C
